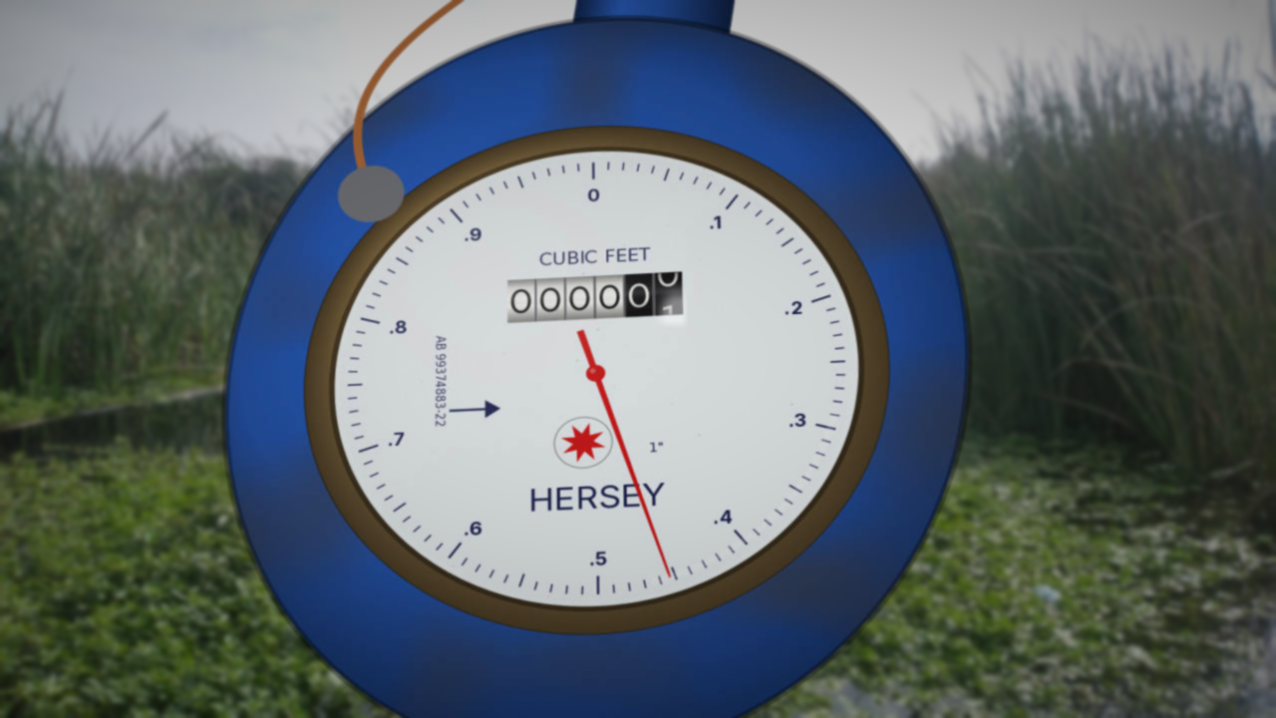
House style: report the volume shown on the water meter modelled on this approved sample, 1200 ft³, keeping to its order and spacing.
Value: 0.45 ft³
